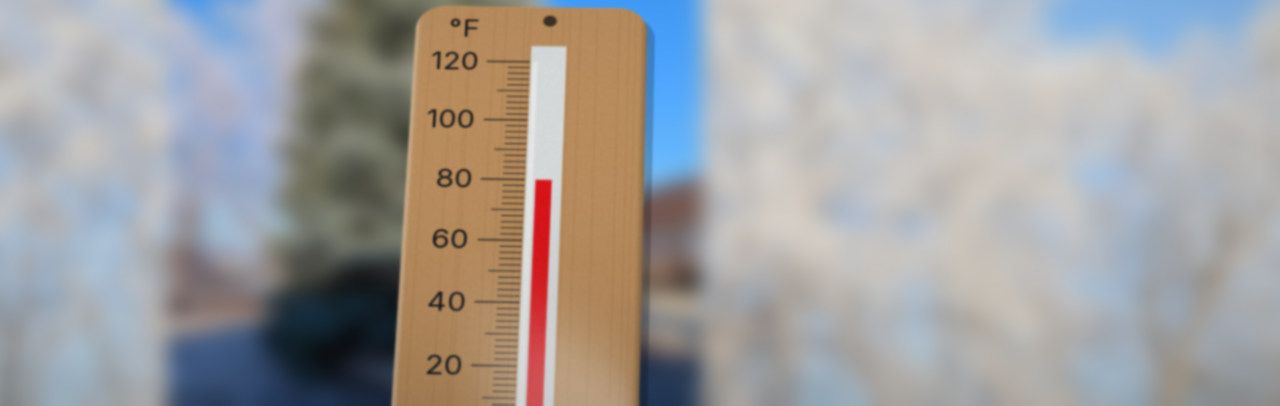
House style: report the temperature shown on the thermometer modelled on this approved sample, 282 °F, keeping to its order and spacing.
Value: 80 °F
